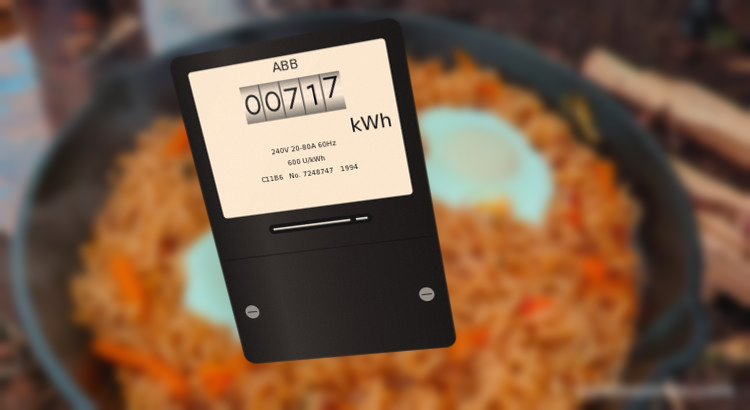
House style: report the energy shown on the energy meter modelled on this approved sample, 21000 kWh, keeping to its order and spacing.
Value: 717 kWh
